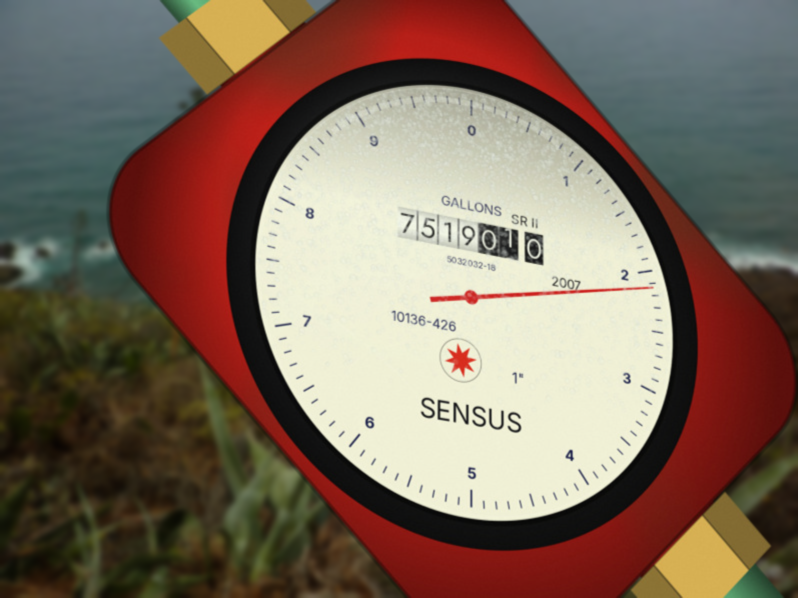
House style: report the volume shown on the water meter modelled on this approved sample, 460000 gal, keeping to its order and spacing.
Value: 7519012.1 gal
